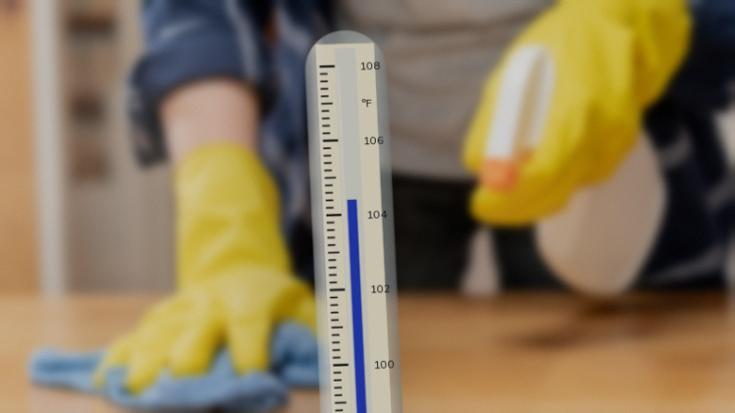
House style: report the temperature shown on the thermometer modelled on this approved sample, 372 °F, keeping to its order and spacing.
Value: 104.4 °F
